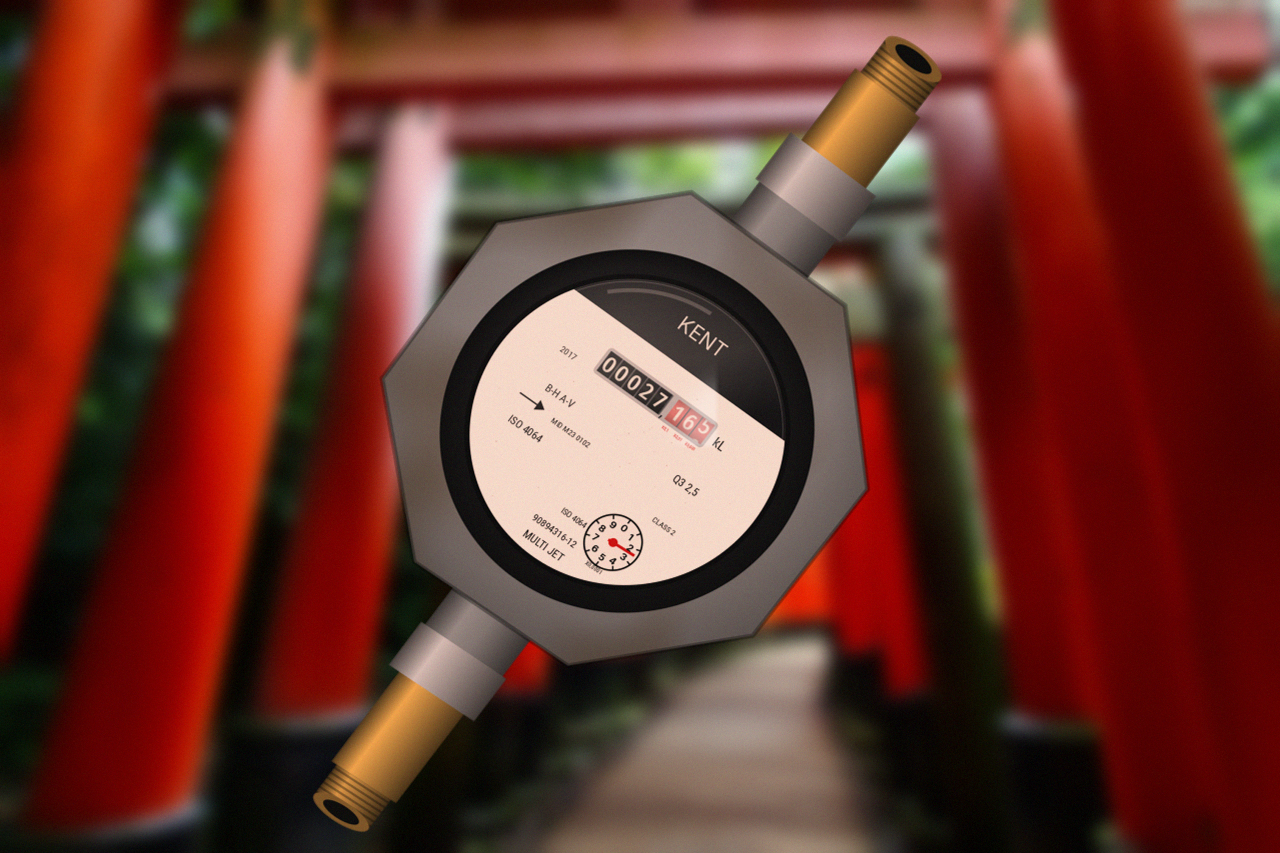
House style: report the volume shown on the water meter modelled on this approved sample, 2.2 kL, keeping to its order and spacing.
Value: 27.1652 kL
